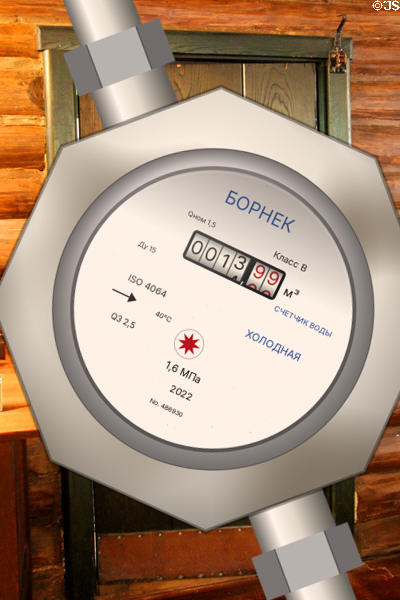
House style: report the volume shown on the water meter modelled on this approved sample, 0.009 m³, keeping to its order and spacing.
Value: 13.99 m³
